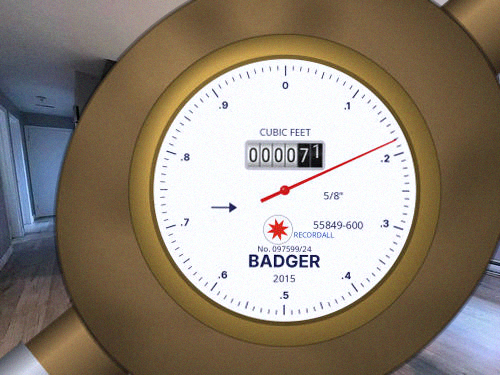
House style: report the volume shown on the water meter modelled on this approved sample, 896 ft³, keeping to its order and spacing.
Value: 71.18 ft³
